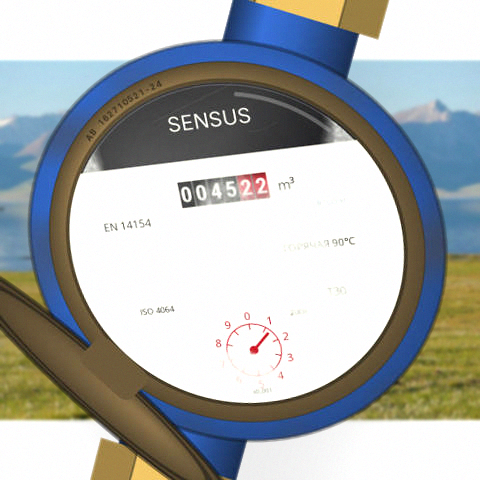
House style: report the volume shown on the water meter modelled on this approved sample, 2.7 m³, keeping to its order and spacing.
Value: 45.221 m³
